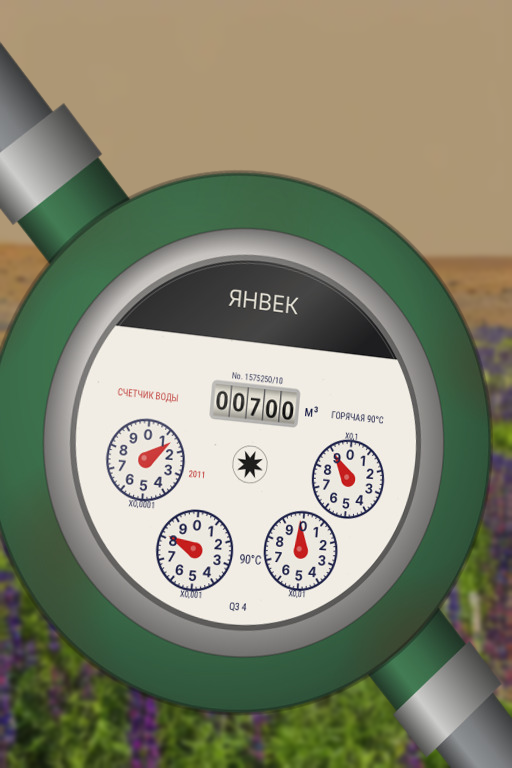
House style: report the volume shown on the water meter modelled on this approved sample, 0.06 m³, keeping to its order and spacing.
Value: 699.8981 m³
